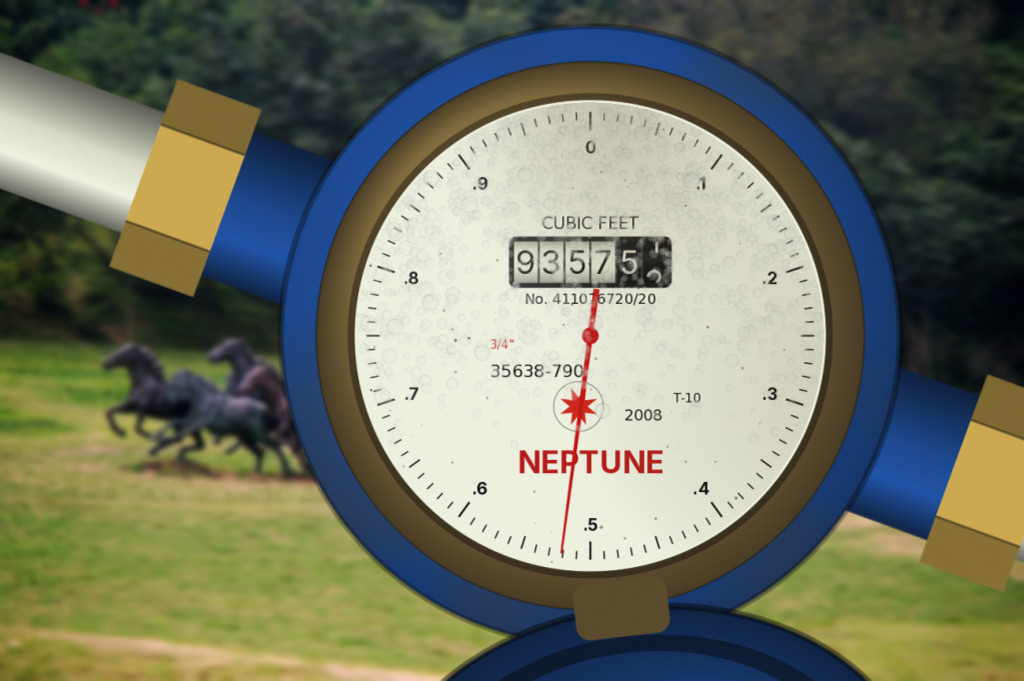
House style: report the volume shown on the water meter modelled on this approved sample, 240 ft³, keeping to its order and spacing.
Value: 935751.52 ft³
